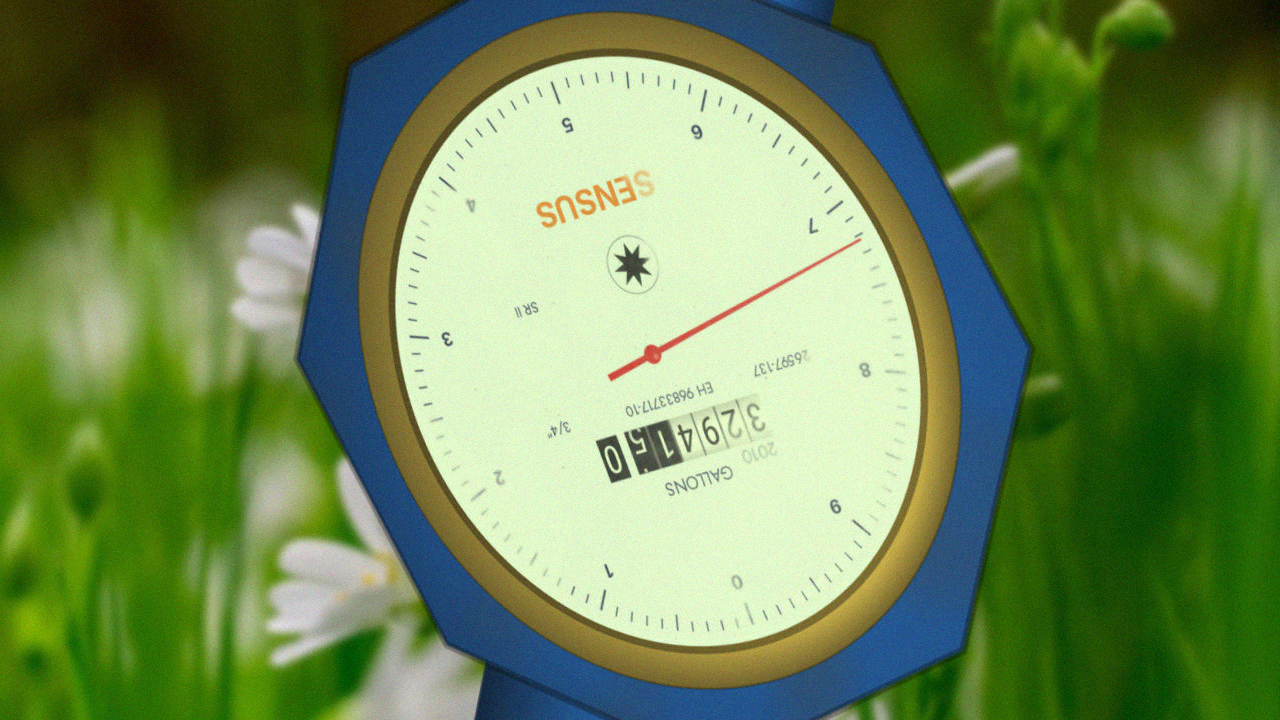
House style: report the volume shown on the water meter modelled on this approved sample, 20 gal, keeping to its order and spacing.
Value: 3294147.2 gal
